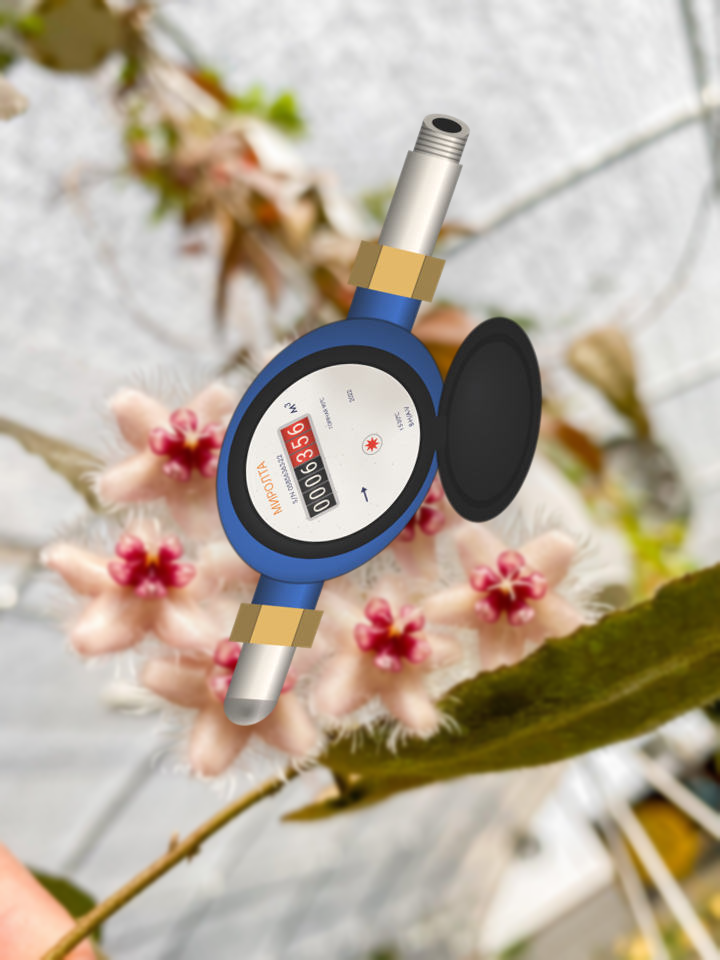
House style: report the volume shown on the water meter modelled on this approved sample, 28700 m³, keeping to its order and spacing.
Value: 6.356 m³
